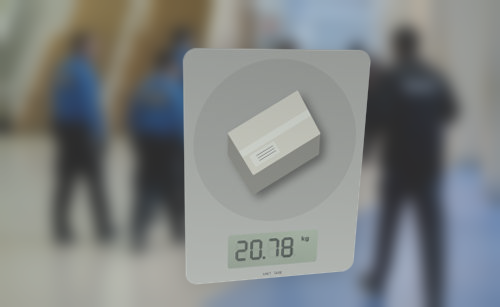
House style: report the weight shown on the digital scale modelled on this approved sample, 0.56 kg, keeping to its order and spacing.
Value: 20.78 kg
